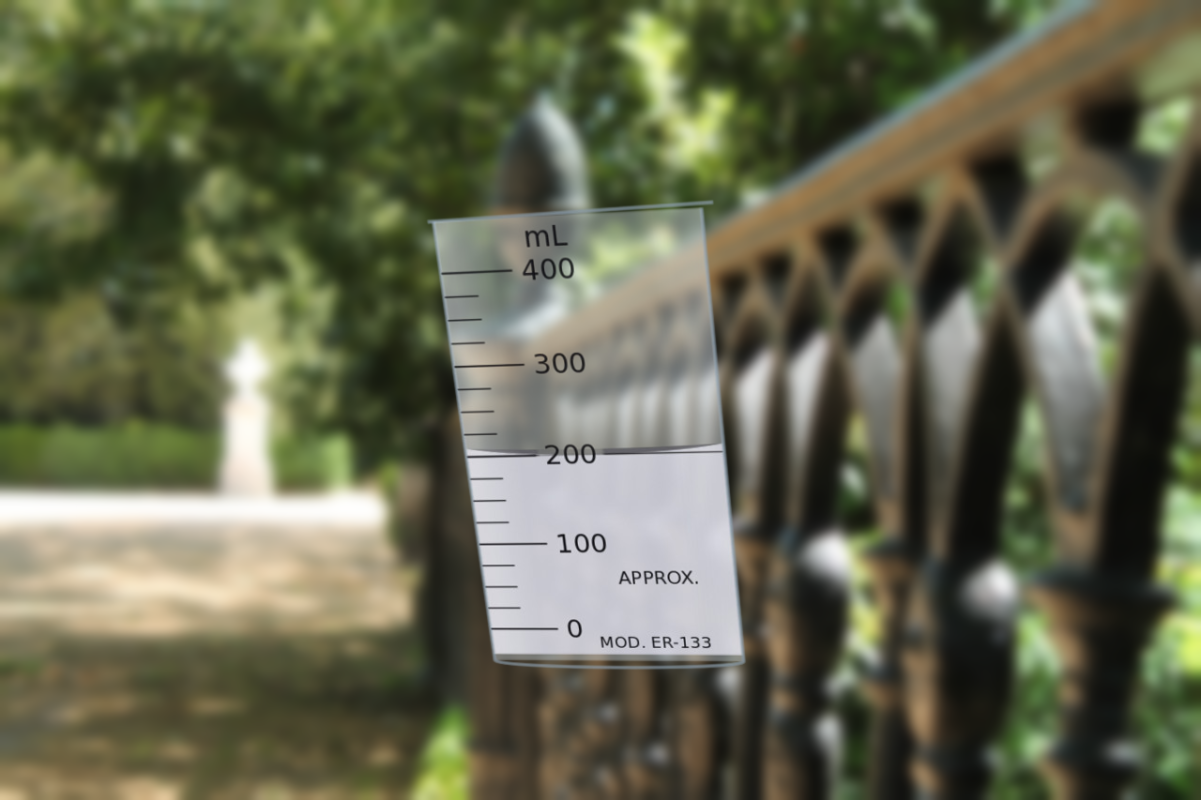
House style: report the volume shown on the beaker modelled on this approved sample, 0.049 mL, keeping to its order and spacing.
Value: 200 mL
